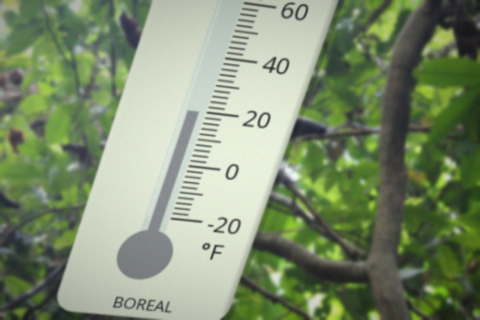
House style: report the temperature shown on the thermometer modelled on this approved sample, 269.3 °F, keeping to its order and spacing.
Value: 20 °F
